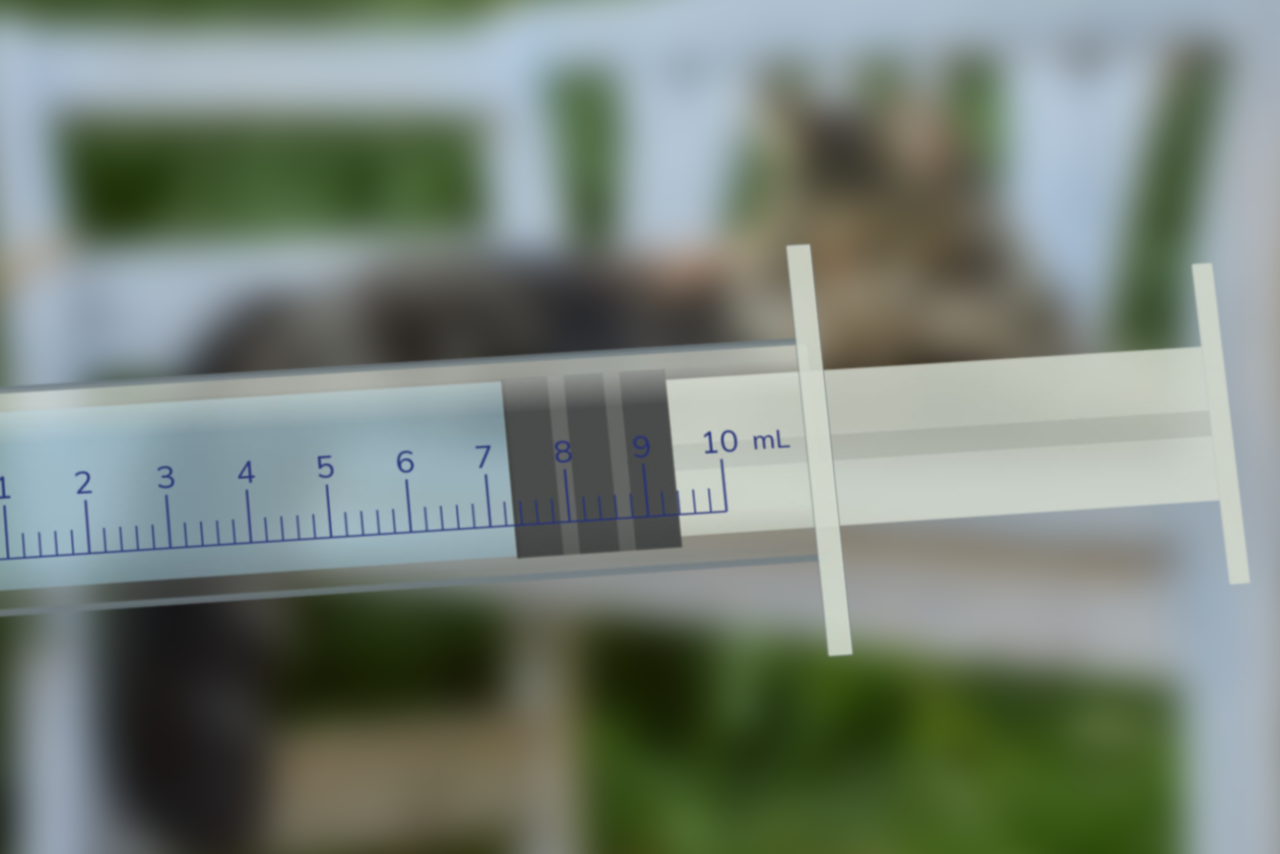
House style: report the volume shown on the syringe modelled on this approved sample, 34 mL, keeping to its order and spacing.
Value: 7.3 mL
